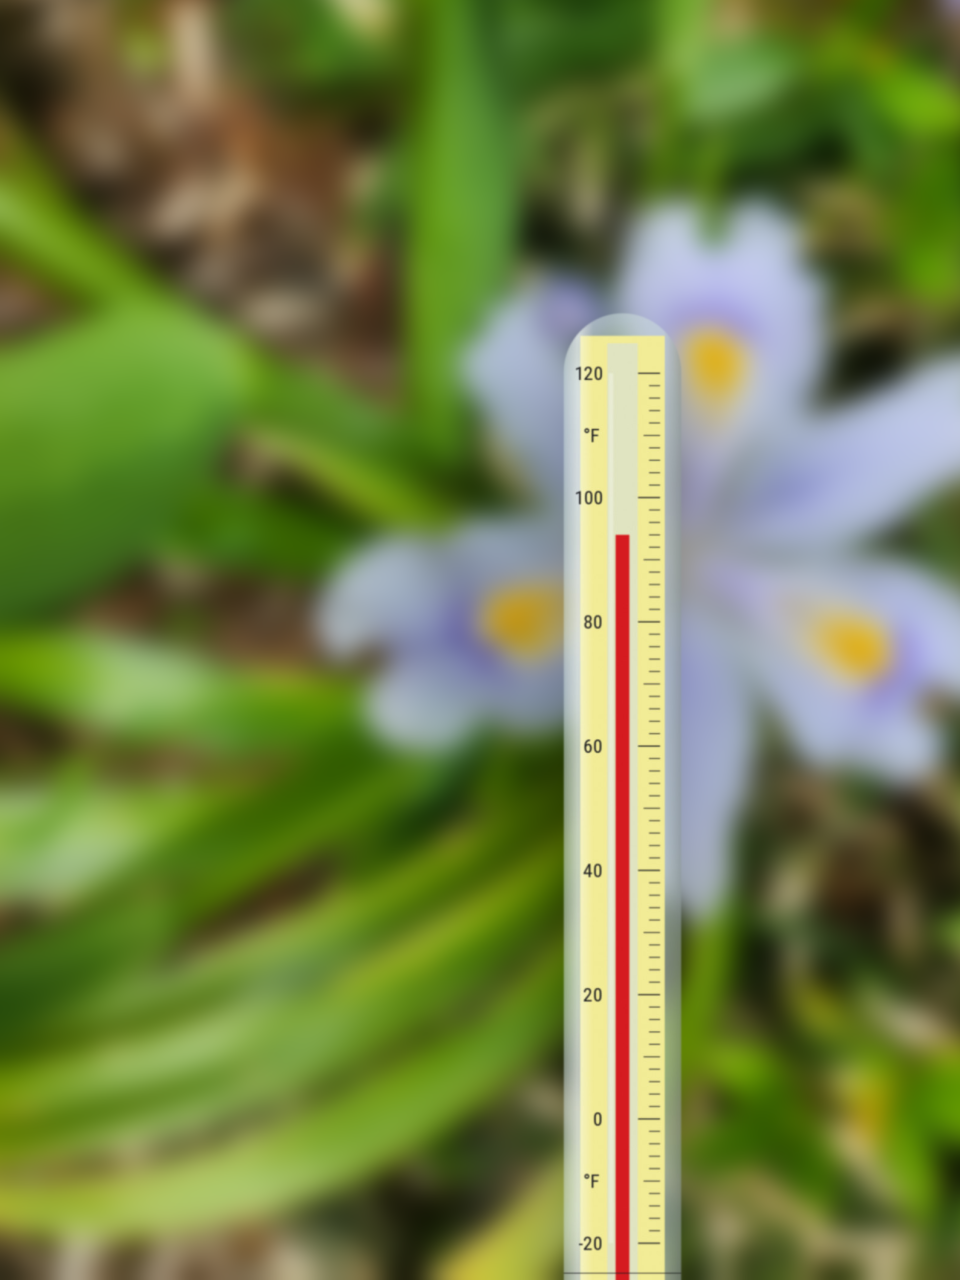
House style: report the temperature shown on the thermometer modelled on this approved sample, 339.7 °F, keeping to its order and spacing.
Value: 94 °F
